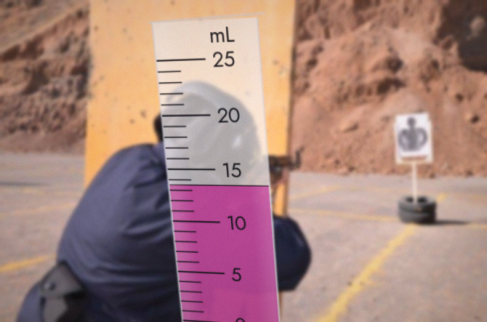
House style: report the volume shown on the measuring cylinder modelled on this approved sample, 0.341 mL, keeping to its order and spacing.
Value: 13.5 mL
